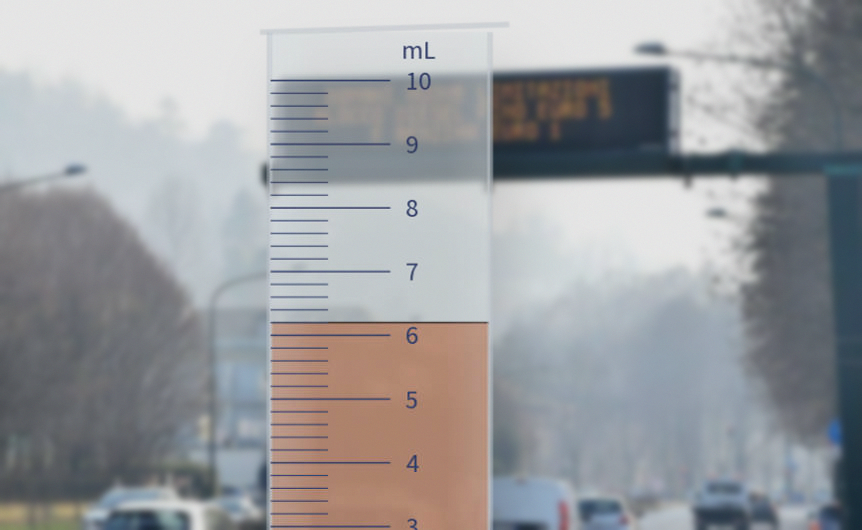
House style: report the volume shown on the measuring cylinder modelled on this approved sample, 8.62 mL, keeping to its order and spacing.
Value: 6.2 mL
